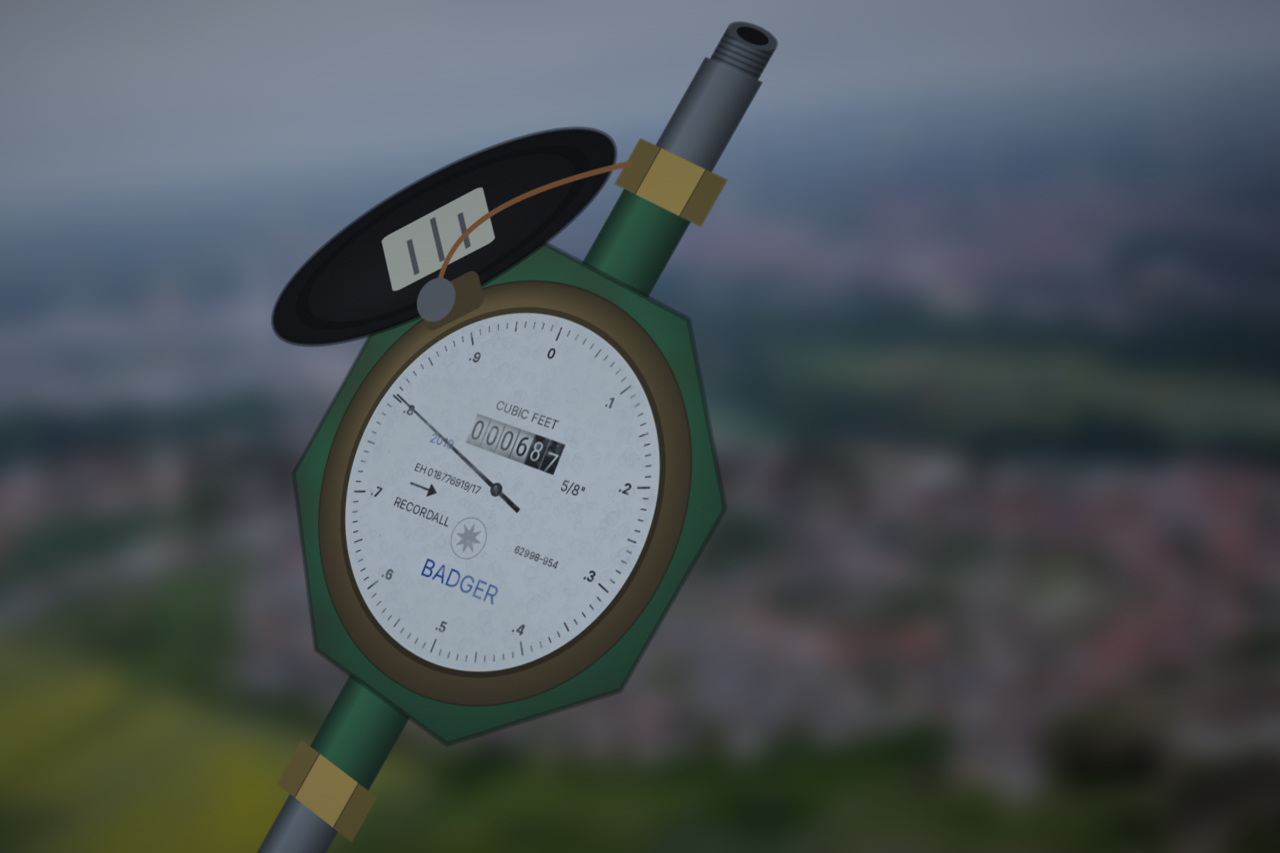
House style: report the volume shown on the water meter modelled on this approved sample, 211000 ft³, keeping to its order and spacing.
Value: 686.80 ft³
